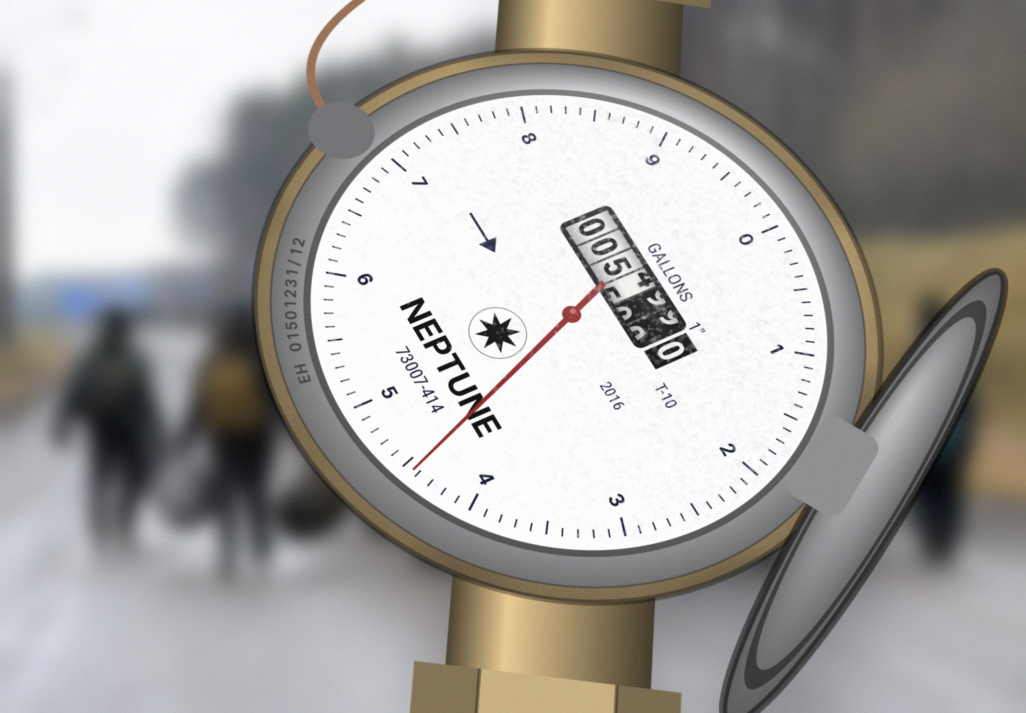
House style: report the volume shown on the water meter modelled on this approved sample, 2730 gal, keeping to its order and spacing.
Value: 54994.4 gal
